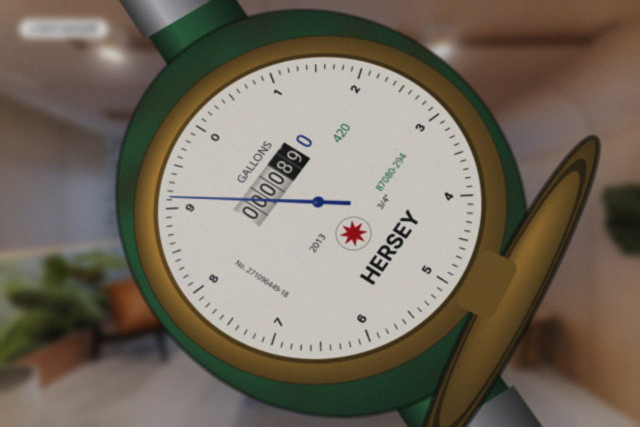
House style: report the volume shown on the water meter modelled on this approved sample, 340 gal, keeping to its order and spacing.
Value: 889.1 gal
